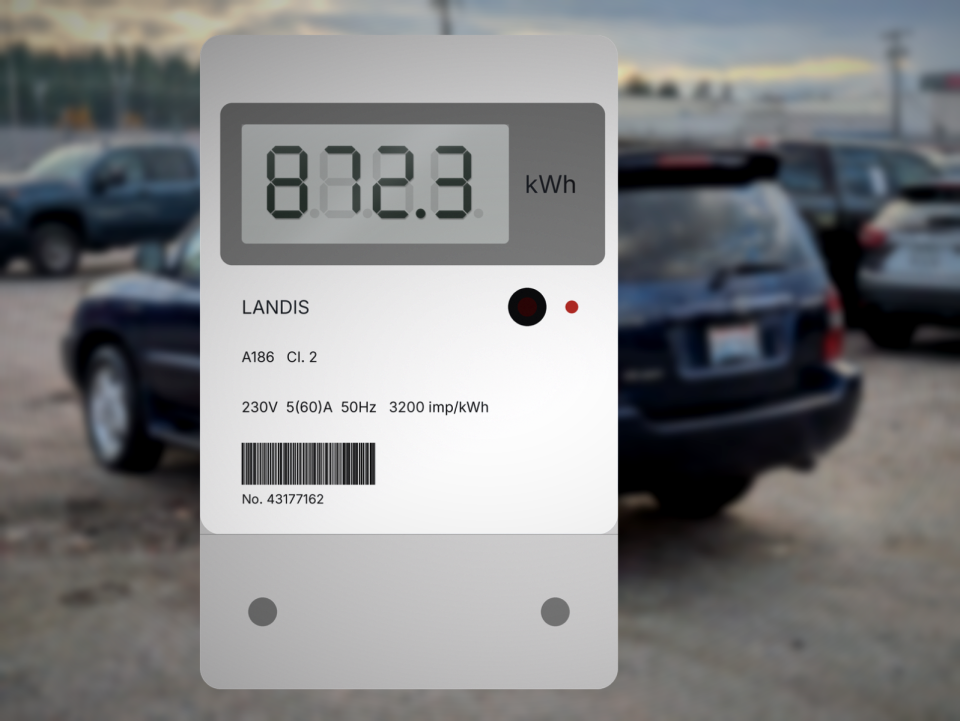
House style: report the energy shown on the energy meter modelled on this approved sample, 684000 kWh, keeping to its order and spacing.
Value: 872.3 kWh
